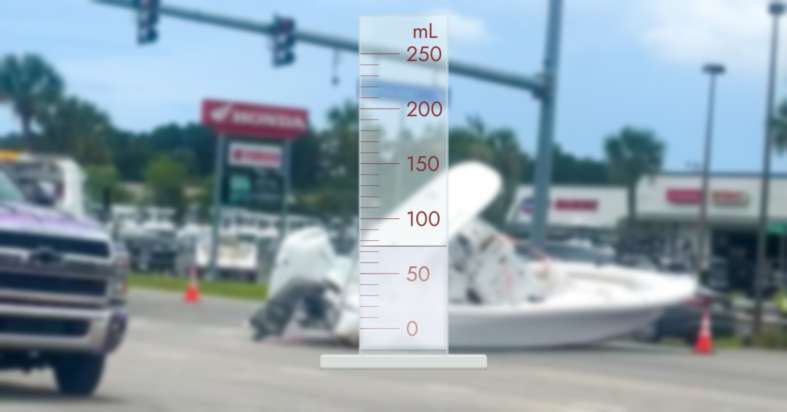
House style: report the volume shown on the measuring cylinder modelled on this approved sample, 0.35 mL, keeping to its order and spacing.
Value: 75 mL
